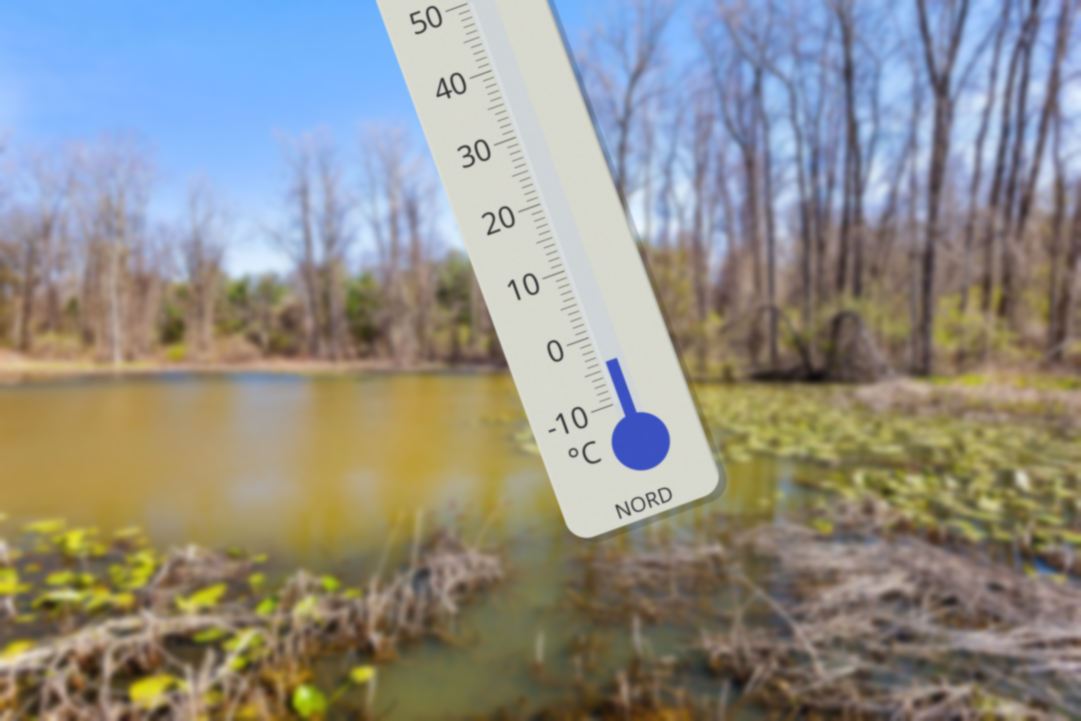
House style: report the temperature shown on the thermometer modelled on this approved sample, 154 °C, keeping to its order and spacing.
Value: -4 °C
